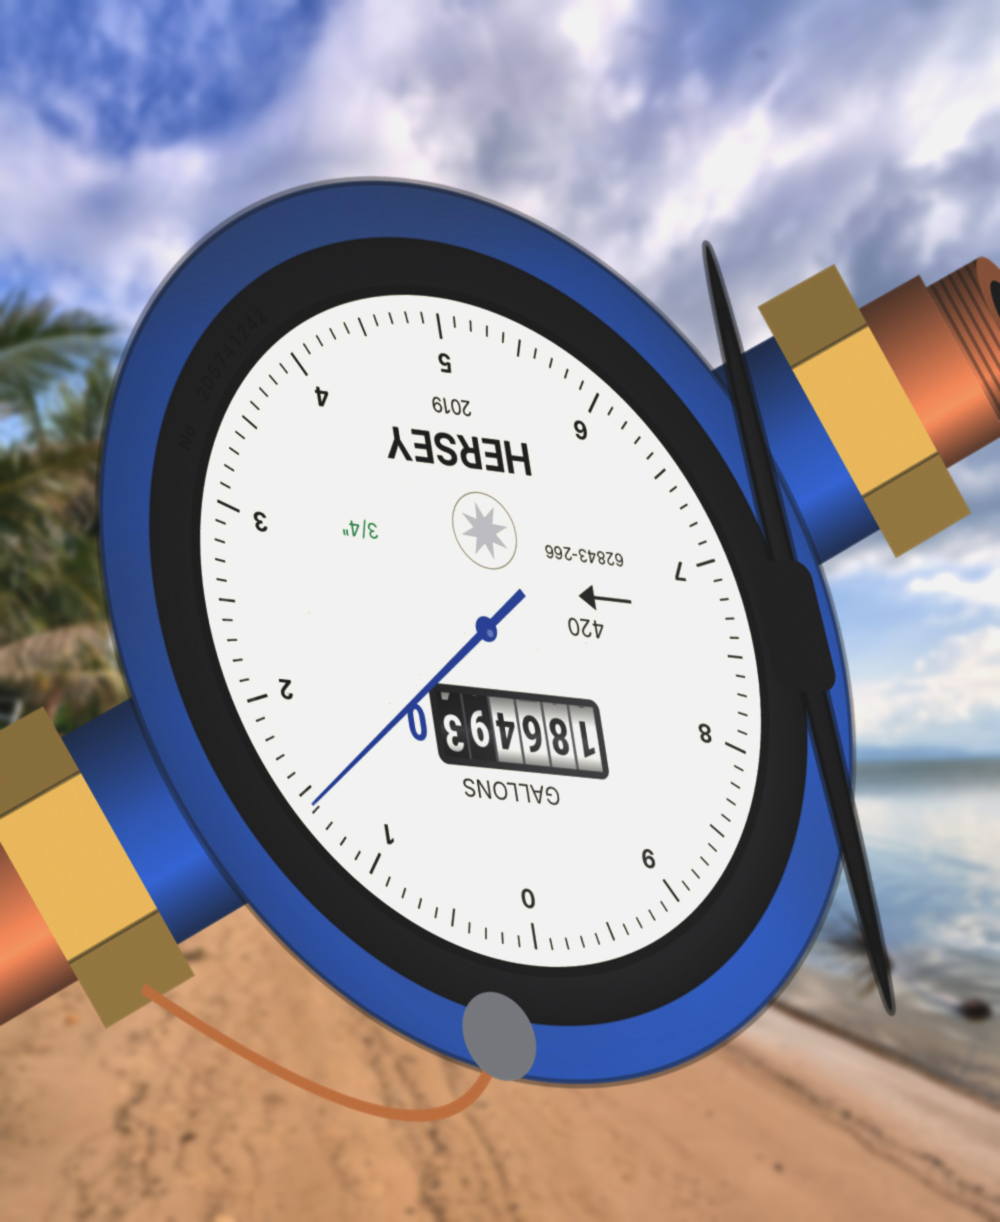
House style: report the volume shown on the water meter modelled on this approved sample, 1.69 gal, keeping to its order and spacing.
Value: 1864931.4 gal
